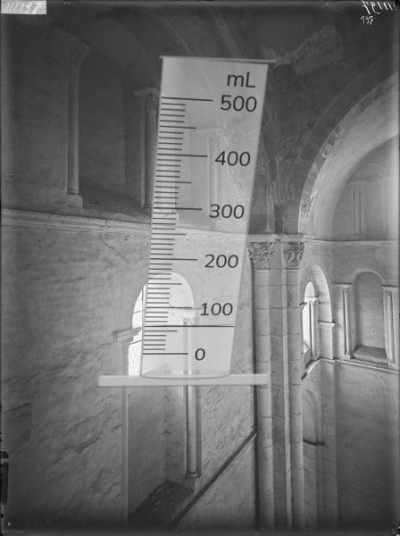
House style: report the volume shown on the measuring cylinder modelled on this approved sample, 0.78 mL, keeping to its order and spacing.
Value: 60 mL
